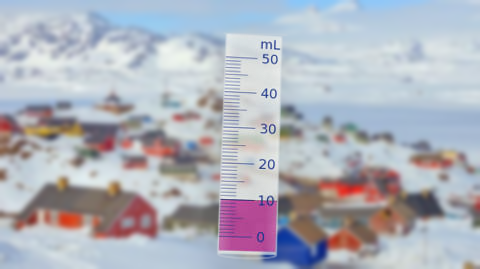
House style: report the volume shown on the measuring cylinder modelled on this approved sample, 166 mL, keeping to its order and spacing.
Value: 10 mL
